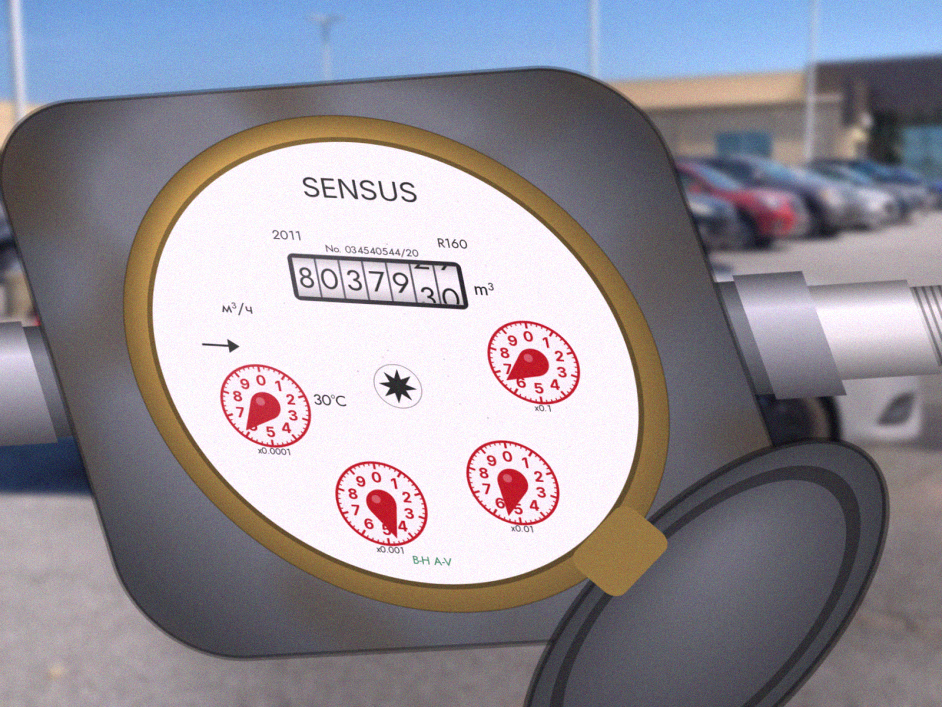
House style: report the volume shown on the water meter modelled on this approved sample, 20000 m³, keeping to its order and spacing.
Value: 8037929.6546 m³
